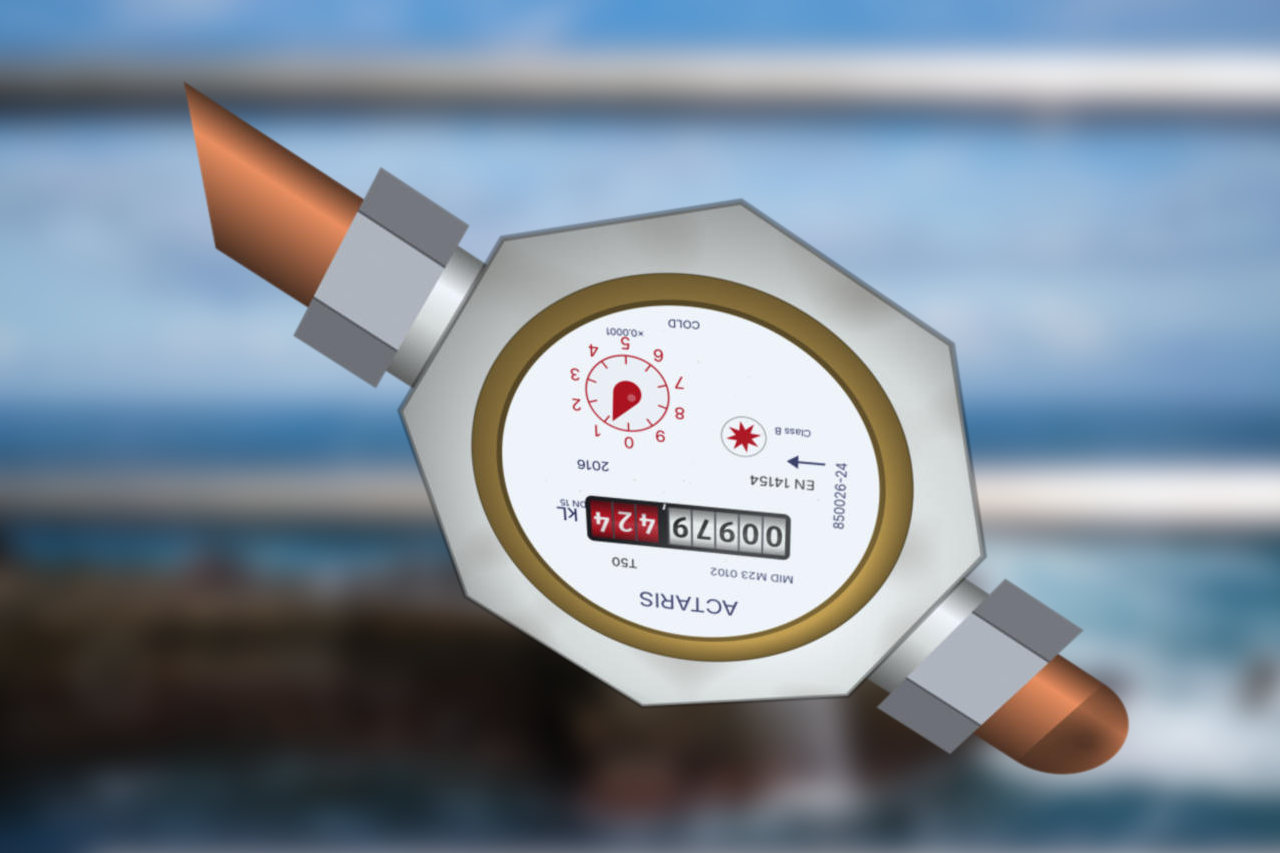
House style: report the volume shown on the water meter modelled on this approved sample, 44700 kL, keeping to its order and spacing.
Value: 979.4240 kL
